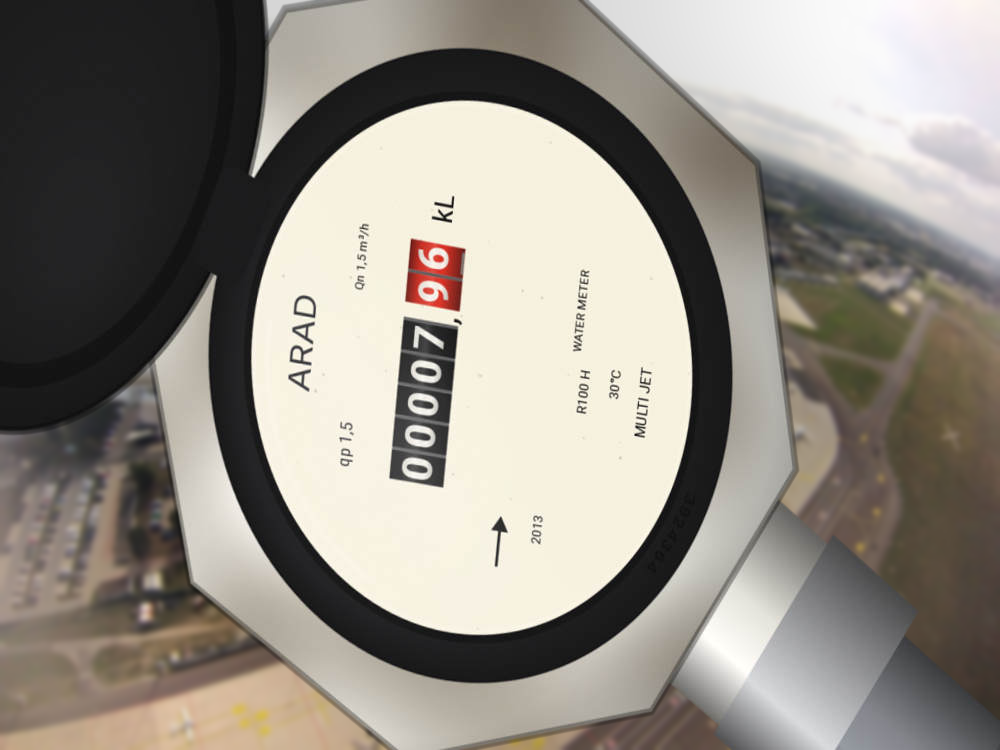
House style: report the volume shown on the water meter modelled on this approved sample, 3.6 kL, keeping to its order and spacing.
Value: 7.96 kL
